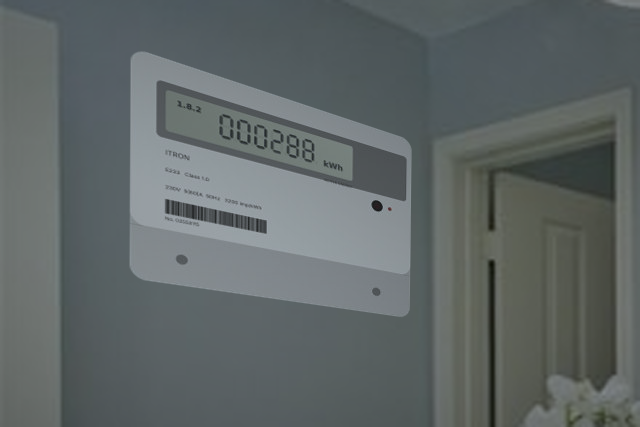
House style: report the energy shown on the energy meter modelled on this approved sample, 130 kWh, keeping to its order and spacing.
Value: 288 kWh
